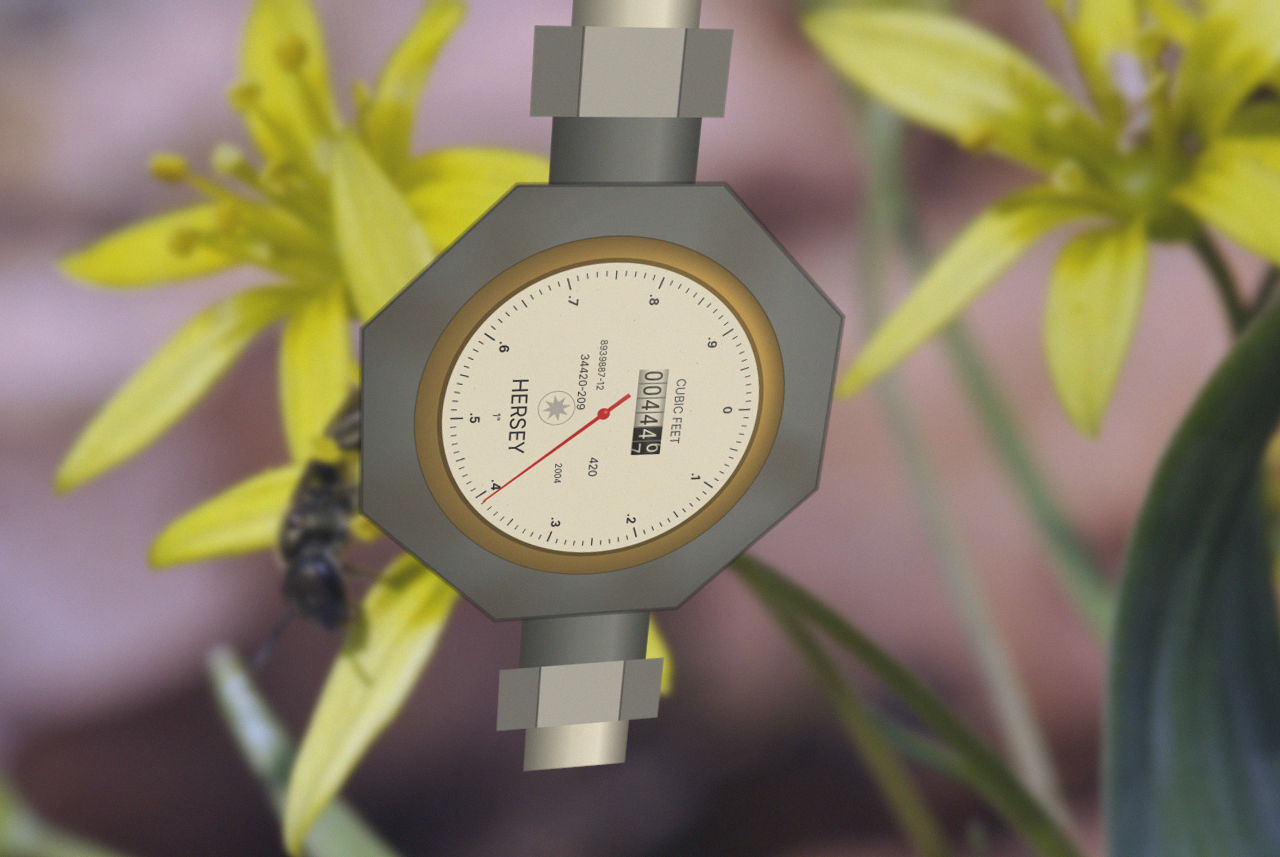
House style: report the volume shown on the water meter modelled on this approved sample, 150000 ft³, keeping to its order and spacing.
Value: 4446.39 ft³
